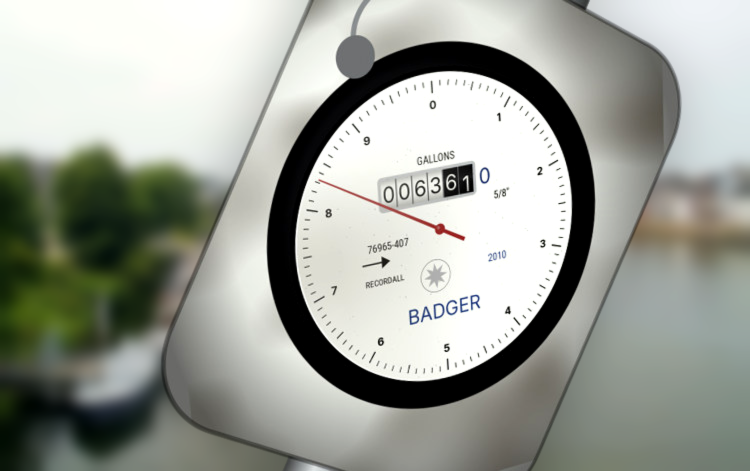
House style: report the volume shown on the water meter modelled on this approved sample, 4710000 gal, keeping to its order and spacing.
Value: 63608.3 gal
